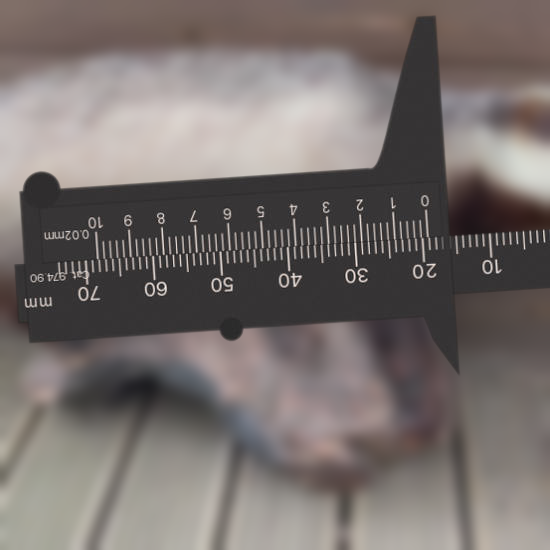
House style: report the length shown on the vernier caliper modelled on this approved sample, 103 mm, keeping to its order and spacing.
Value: 19.2 mm
